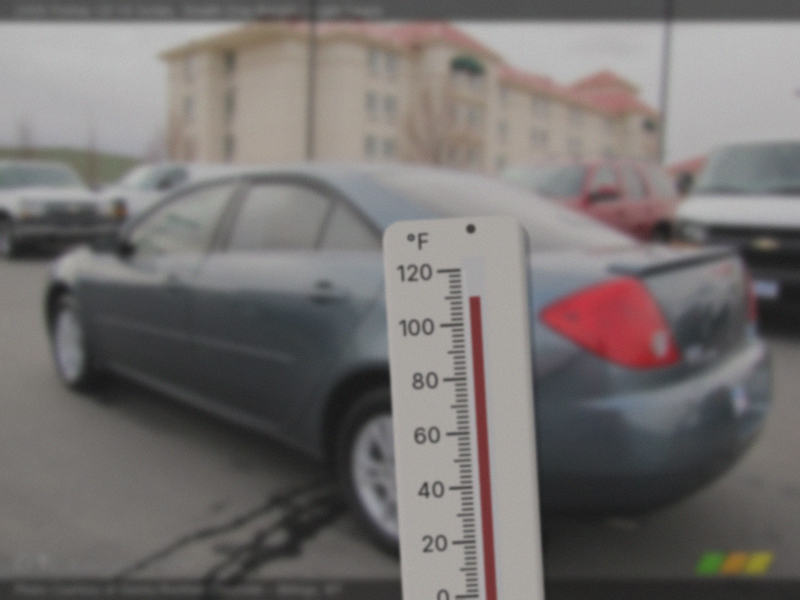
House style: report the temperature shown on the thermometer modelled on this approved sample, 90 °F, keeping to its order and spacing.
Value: 110 °F
